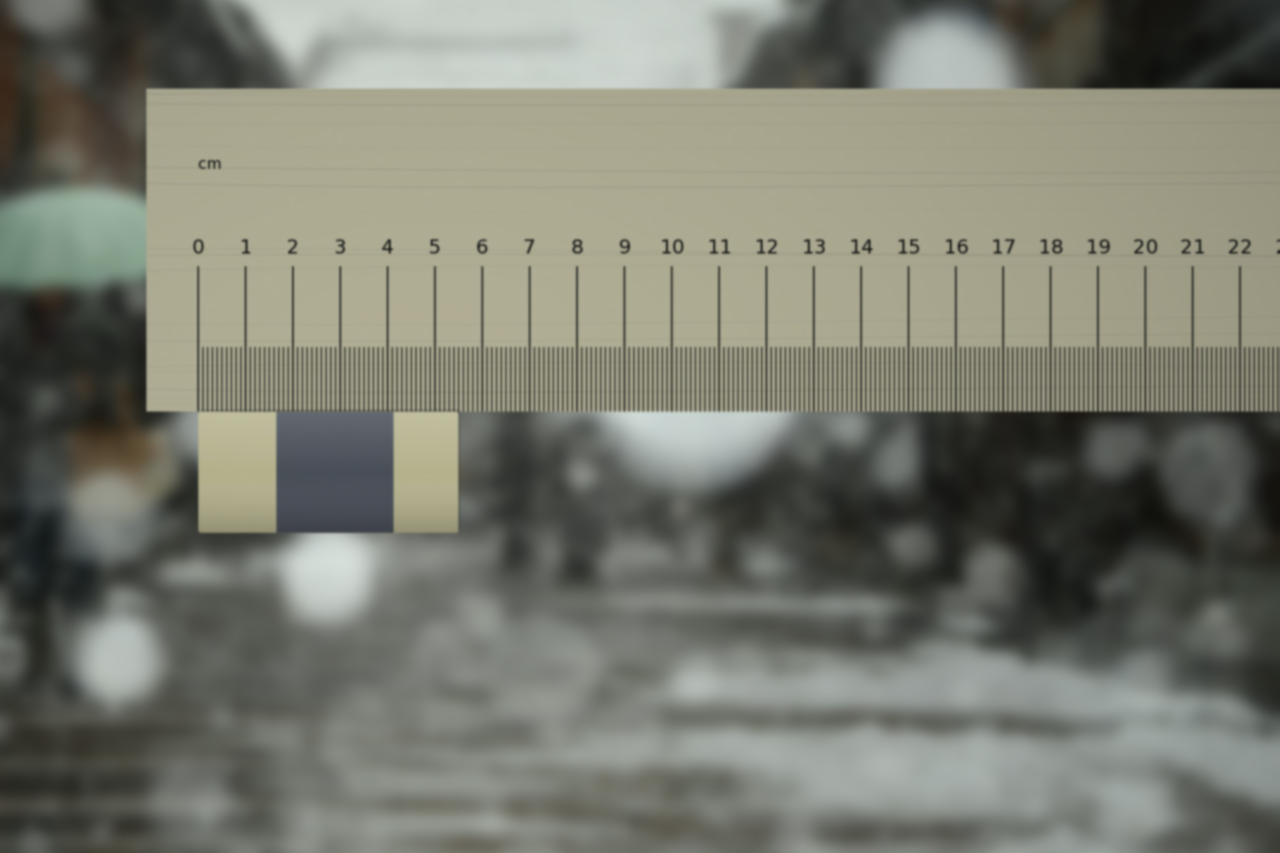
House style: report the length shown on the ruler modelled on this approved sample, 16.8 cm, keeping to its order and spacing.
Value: 5.5 cm
